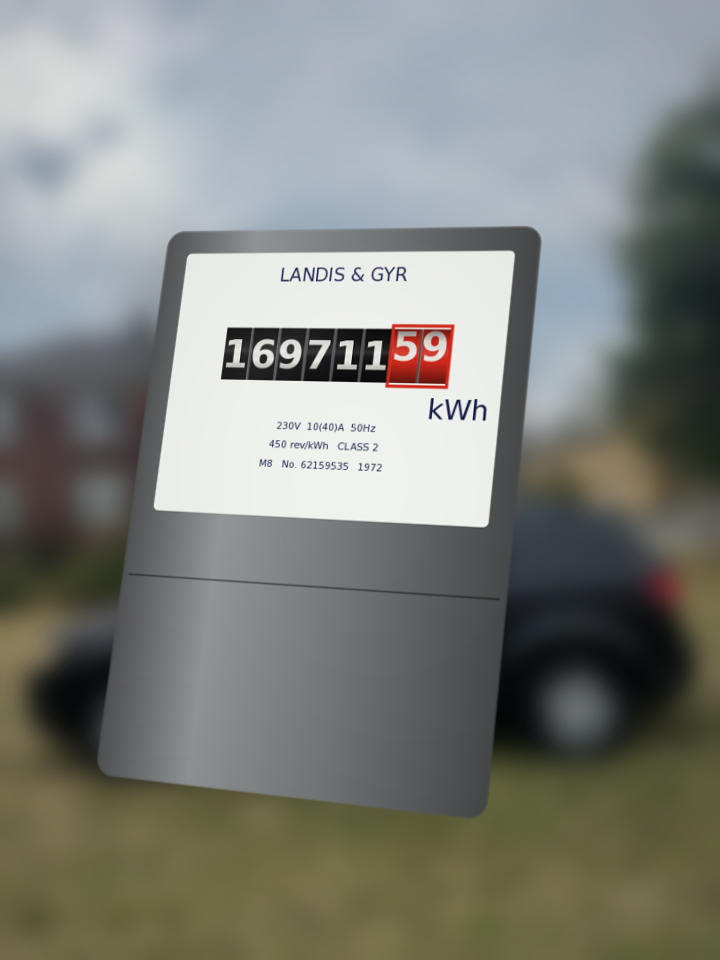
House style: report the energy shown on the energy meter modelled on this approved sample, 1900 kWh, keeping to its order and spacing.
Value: 169711.59 kWh
